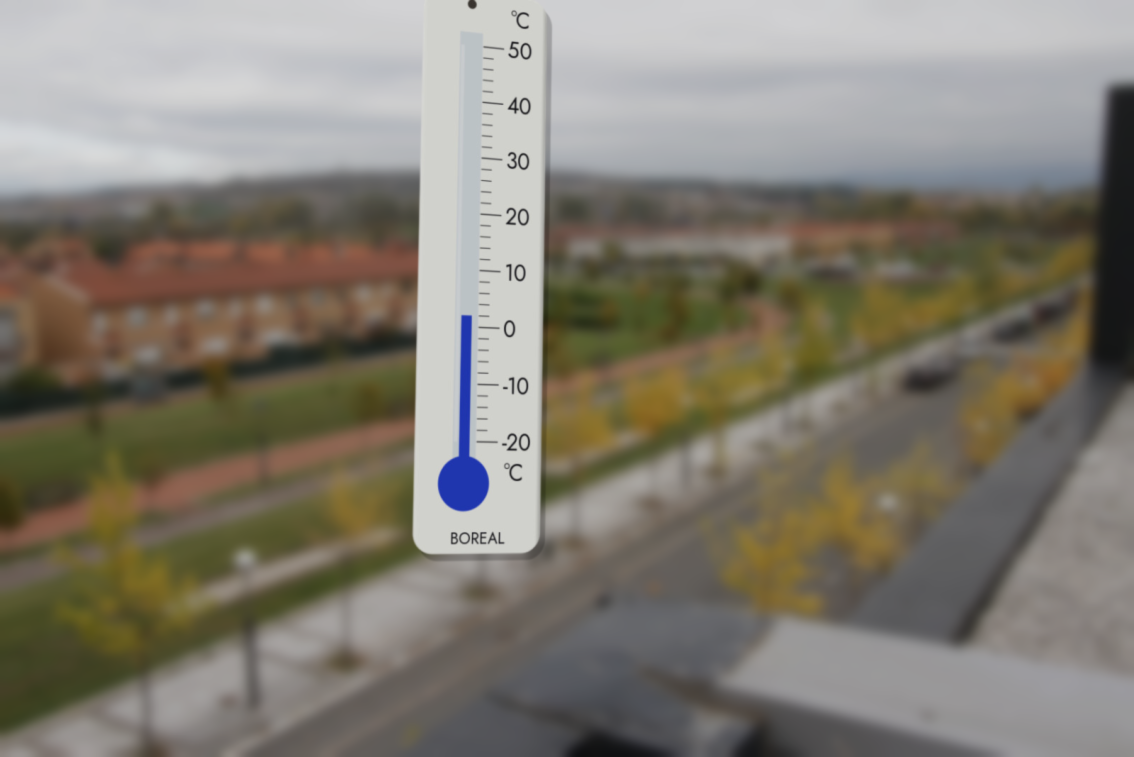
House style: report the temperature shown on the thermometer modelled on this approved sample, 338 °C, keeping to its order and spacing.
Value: 2 °C
